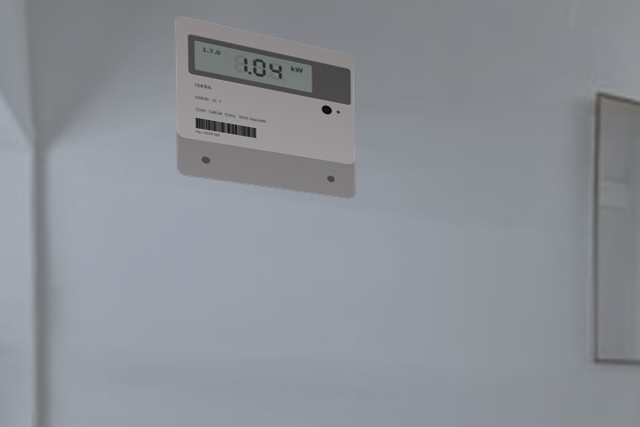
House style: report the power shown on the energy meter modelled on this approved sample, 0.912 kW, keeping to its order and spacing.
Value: 1.04 kW
